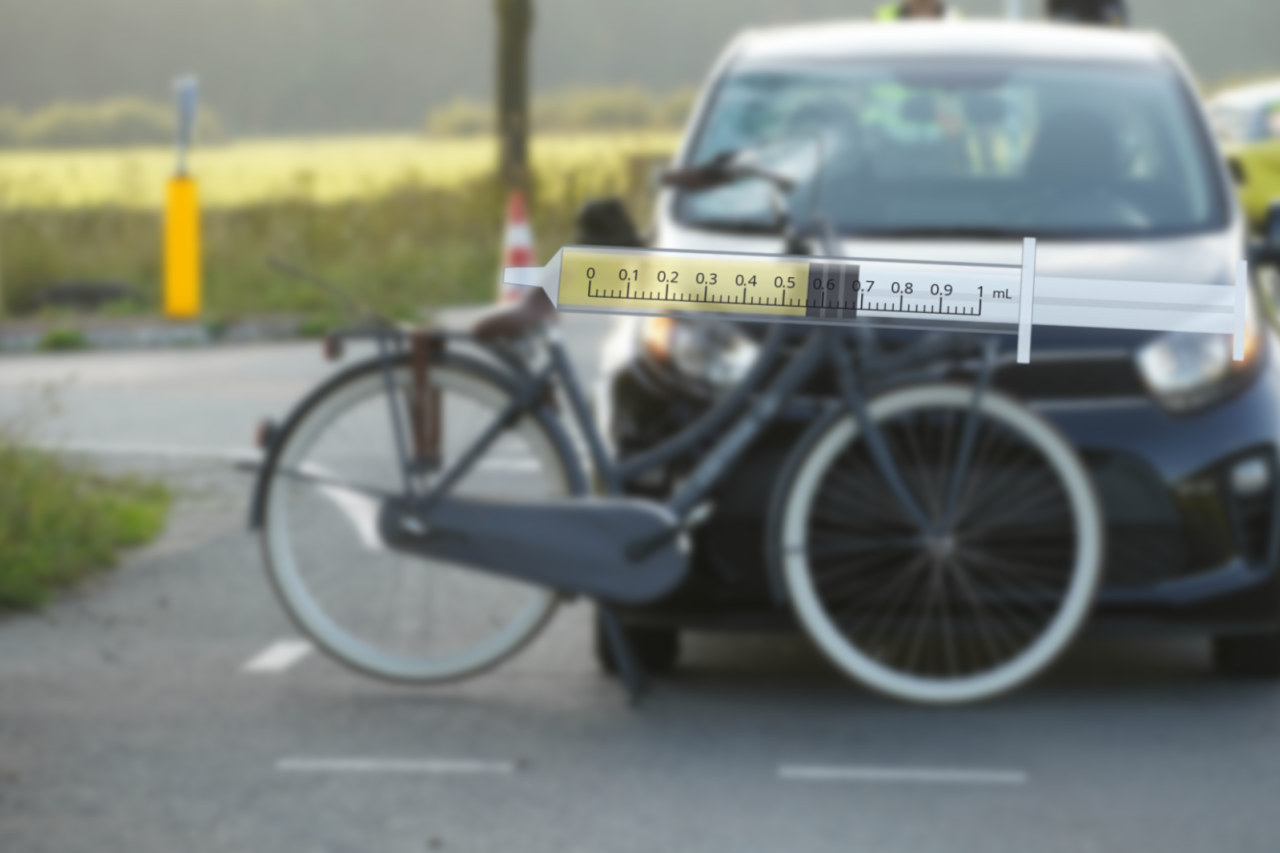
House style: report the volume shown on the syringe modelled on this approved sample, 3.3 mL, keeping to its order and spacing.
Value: 0.56 mL
